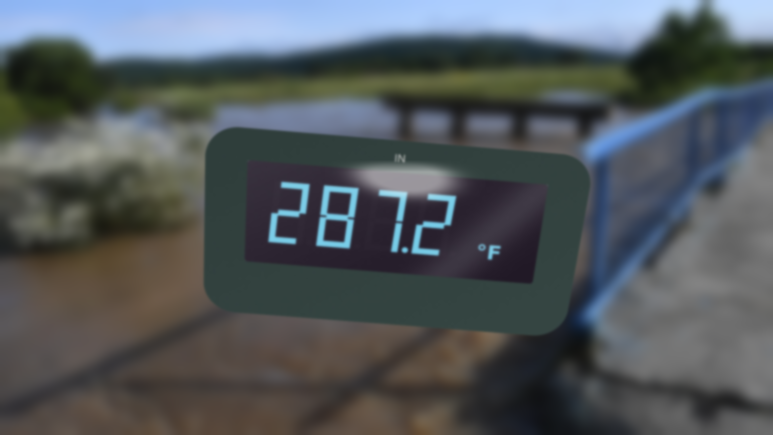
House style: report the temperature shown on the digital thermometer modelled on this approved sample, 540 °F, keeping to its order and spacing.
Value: 287.2 °F
